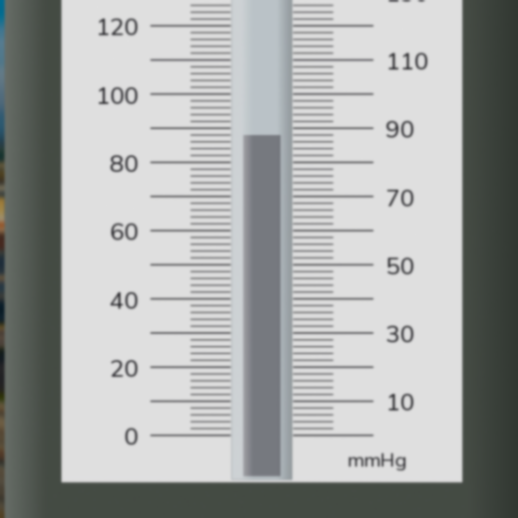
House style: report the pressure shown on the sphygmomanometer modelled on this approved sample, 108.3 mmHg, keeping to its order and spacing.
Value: 88 mmHg
